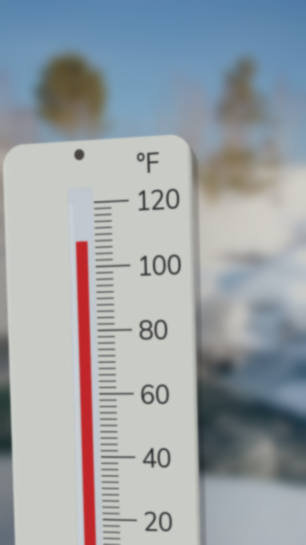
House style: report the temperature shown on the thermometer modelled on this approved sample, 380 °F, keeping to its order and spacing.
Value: 108 °F
